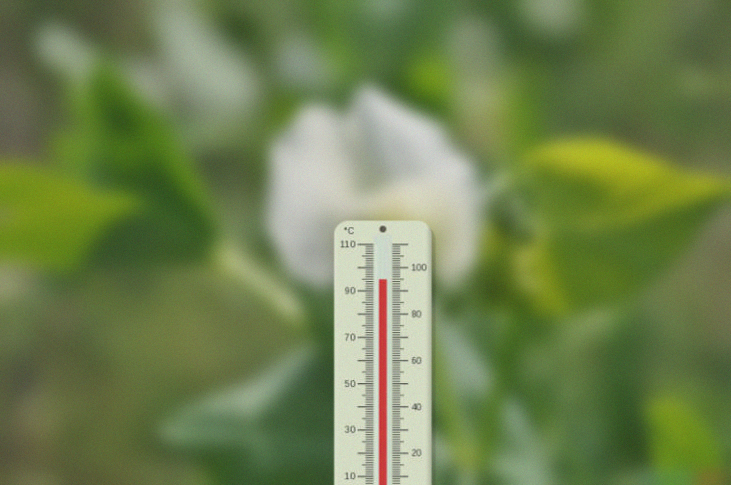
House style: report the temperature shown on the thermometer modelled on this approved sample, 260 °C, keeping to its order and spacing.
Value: 95 °C
